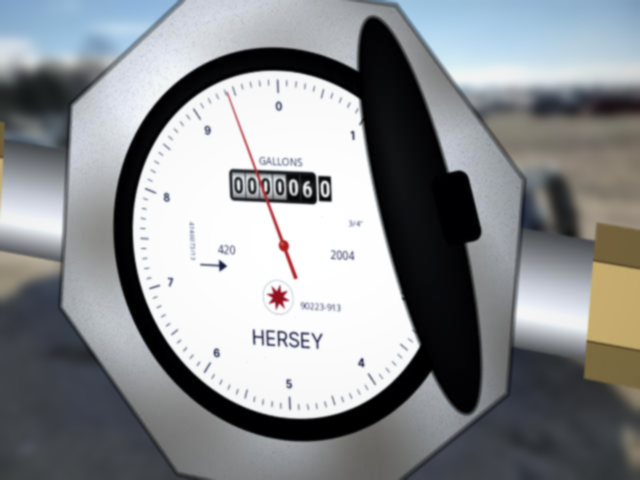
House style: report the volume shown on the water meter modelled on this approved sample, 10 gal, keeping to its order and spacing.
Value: 59.4 gal
